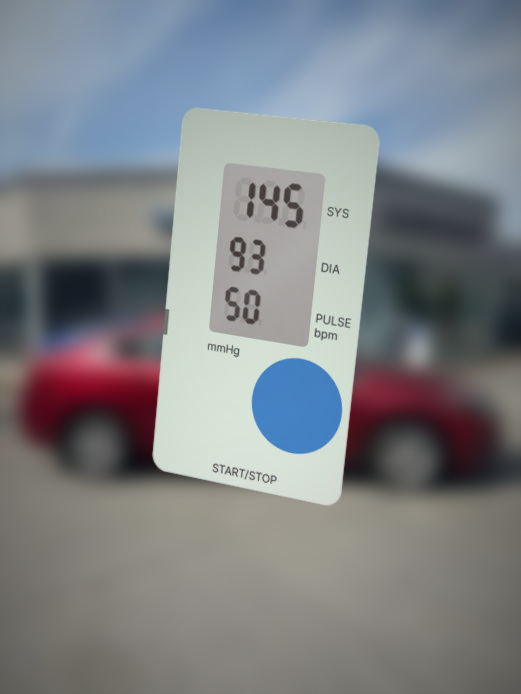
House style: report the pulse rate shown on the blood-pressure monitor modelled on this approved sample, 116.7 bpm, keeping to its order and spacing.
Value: 50 bpm
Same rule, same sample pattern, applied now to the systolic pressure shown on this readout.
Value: 145 mmHg
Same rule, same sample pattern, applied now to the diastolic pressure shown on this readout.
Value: 93 mmHg
